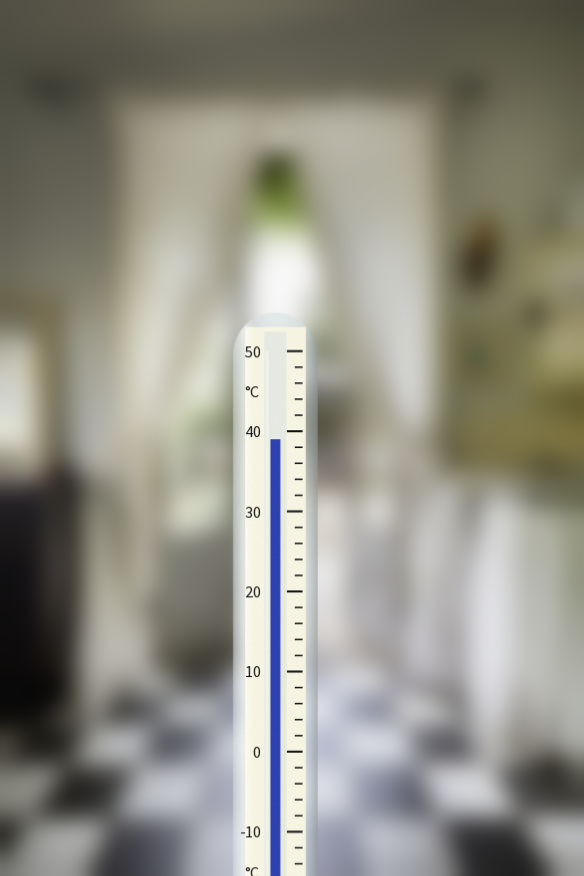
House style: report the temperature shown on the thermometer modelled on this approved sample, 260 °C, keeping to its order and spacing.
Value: 39 °C
